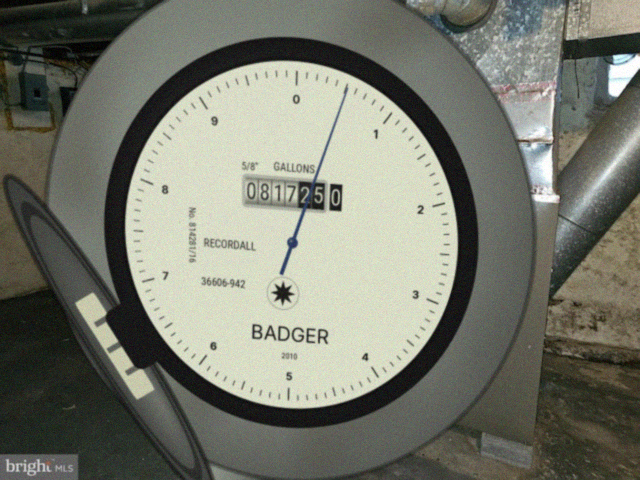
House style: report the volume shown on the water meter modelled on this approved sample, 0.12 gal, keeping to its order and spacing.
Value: 817250.5 gal
